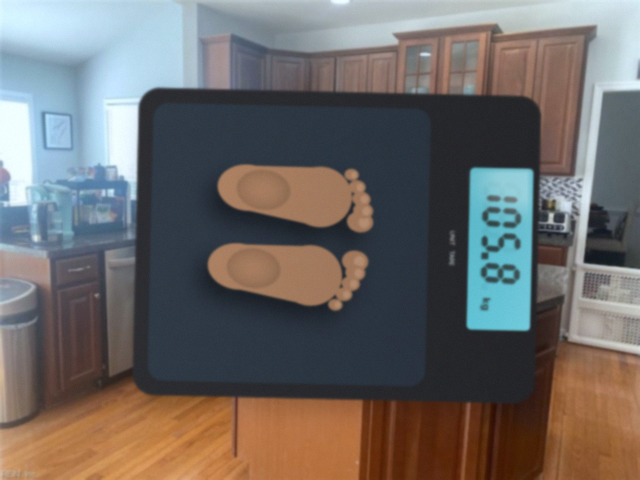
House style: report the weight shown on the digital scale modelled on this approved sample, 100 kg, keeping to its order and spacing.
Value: 105.8 kg
